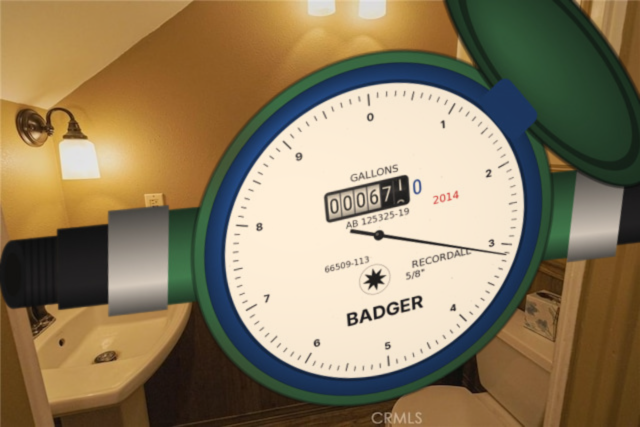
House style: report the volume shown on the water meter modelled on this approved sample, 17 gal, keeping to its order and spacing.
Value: 6713.1 gal
